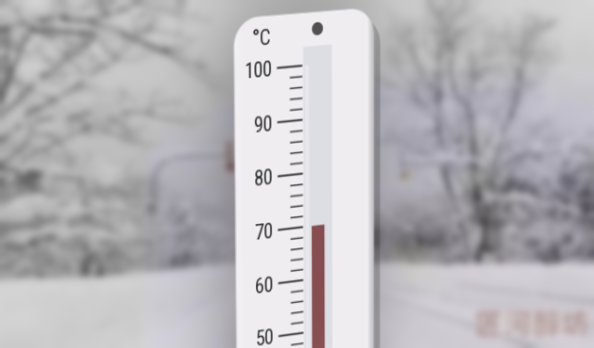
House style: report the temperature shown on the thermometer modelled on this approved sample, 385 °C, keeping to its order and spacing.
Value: 70 °C
